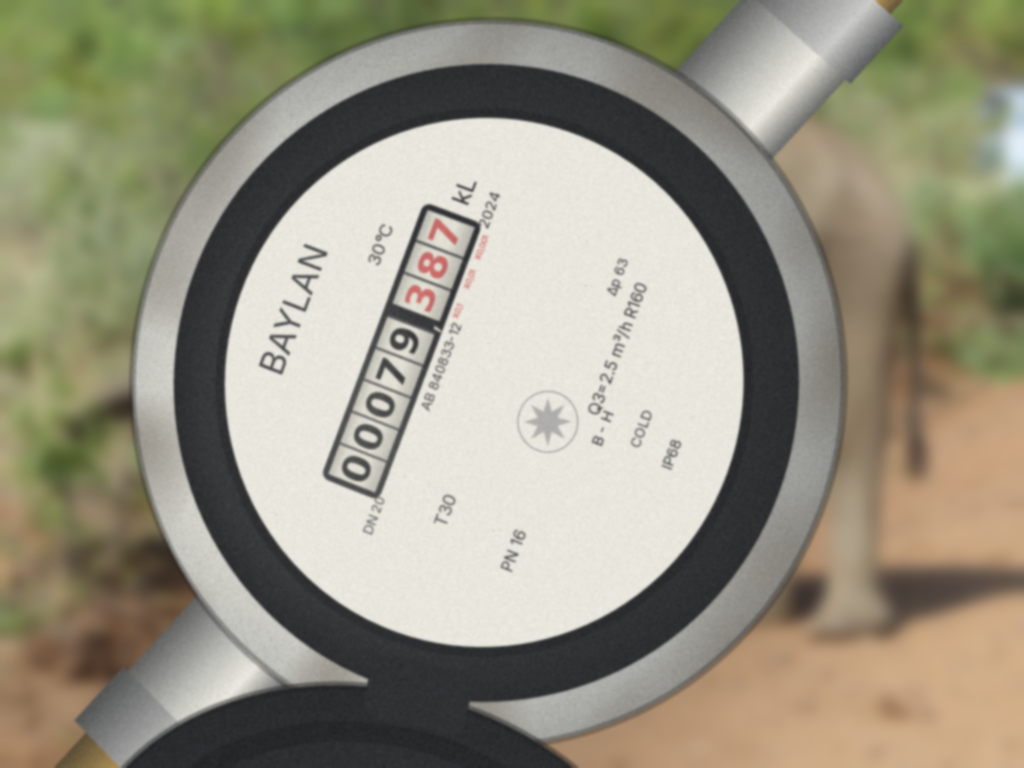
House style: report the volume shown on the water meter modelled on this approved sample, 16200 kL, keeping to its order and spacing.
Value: 79.387 kL
